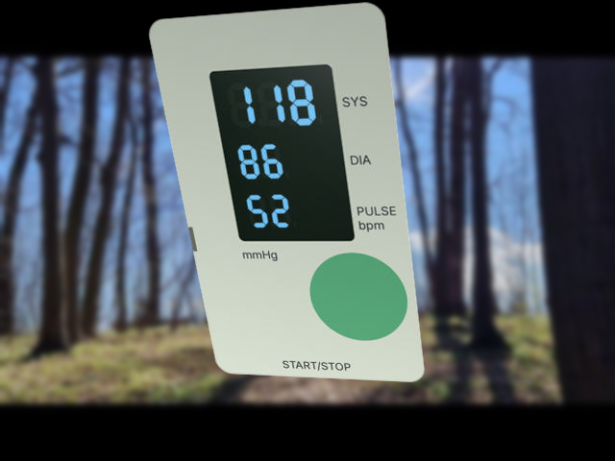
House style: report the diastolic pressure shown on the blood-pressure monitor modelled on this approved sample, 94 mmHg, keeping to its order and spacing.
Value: 86 mmHg
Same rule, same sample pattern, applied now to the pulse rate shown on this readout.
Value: 52 bpm
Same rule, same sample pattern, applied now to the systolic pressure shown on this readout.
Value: 118 mmHg
